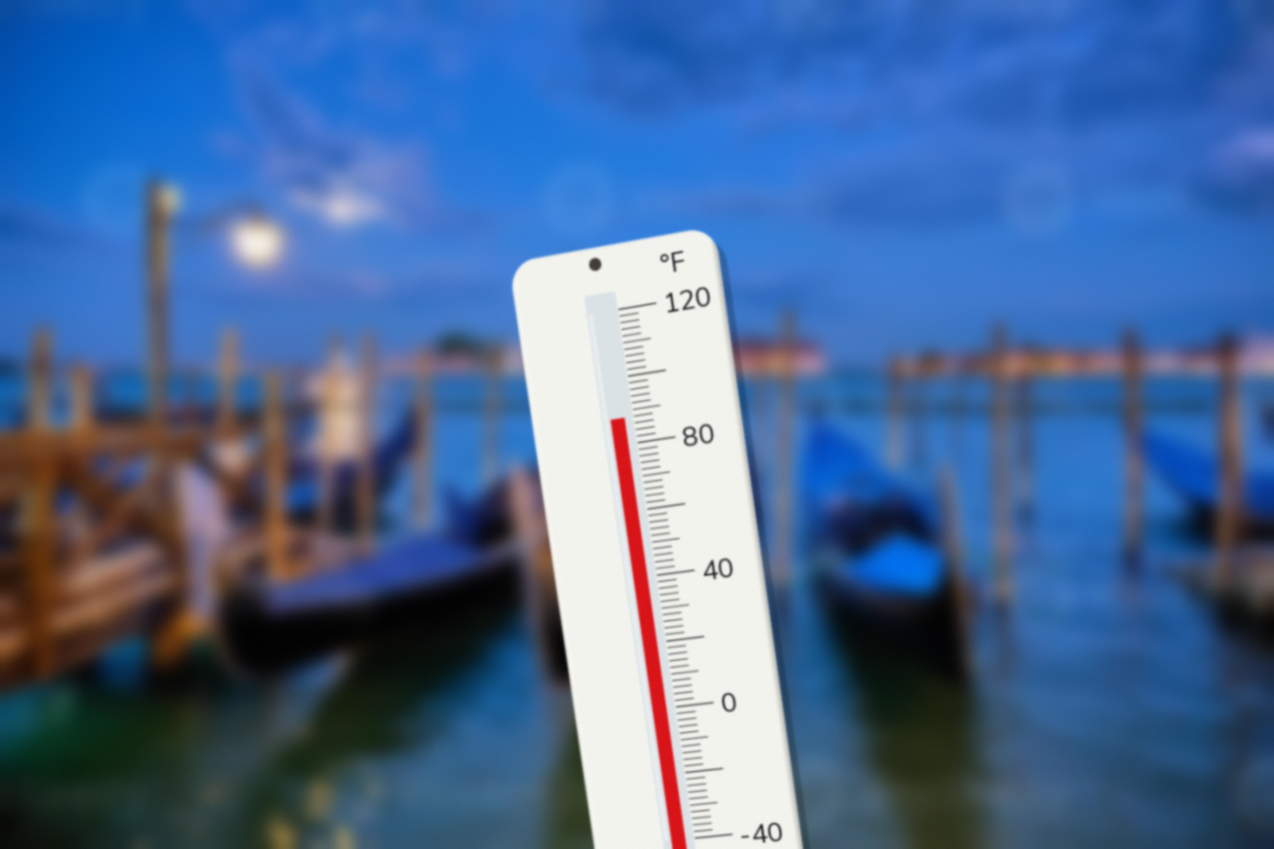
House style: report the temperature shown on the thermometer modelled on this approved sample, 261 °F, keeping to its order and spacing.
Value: 88 °F
